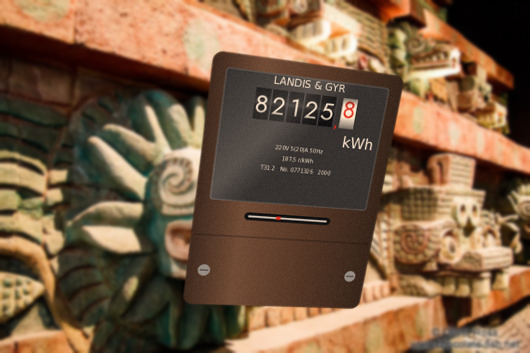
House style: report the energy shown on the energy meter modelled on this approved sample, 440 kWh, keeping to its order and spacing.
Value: 82125.8 kWh
